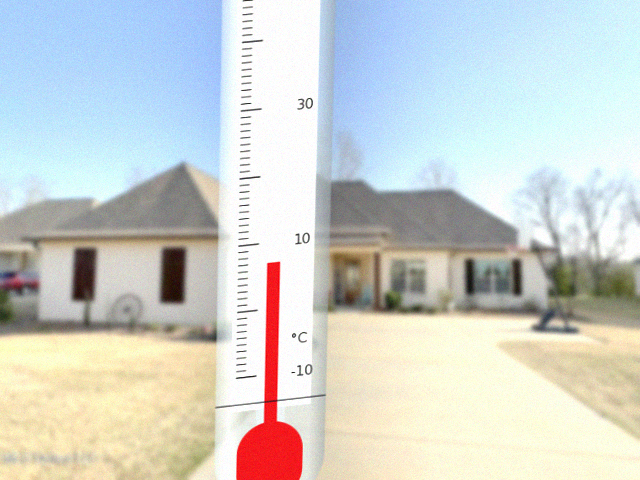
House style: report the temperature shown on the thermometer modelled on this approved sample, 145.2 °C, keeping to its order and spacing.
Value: 7 °C
